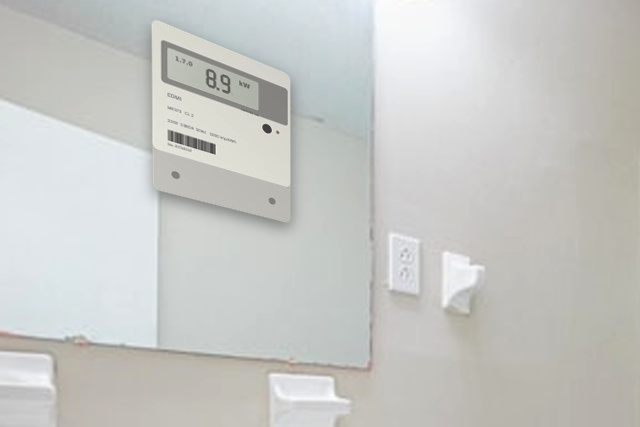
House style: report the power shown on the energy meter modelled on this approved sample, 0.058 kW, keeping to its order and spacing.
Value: 8.9 kW
